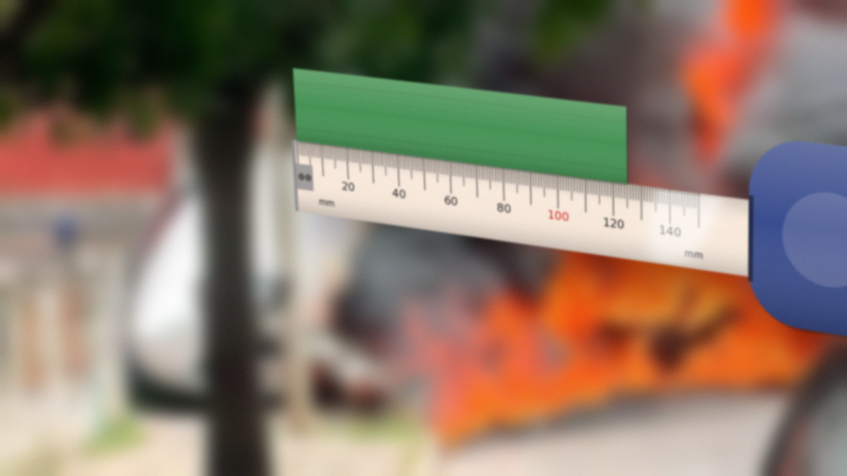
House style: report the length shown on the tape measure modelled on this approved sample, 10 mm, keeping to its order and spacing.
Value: 125 mm
